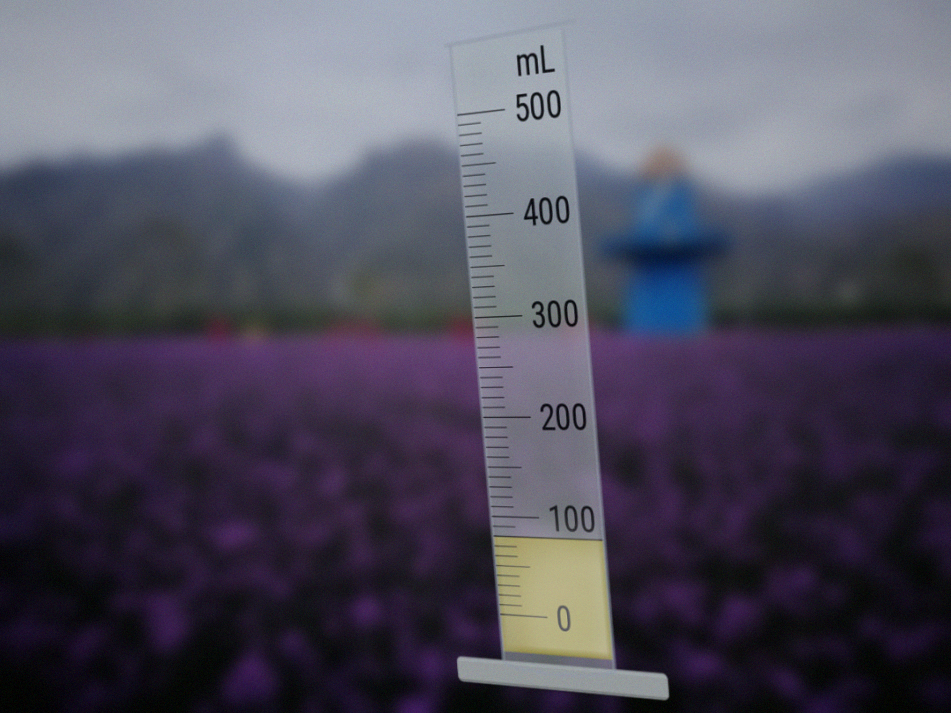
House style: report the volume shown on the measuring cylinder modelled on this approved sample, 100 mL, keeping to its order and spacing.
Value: 80 mL
